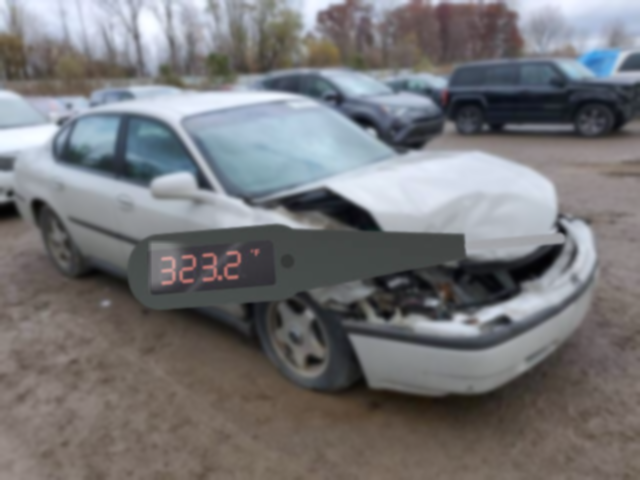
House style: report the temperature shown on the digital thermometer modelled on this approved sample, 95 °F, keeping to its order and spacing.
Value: 323.2 °F
